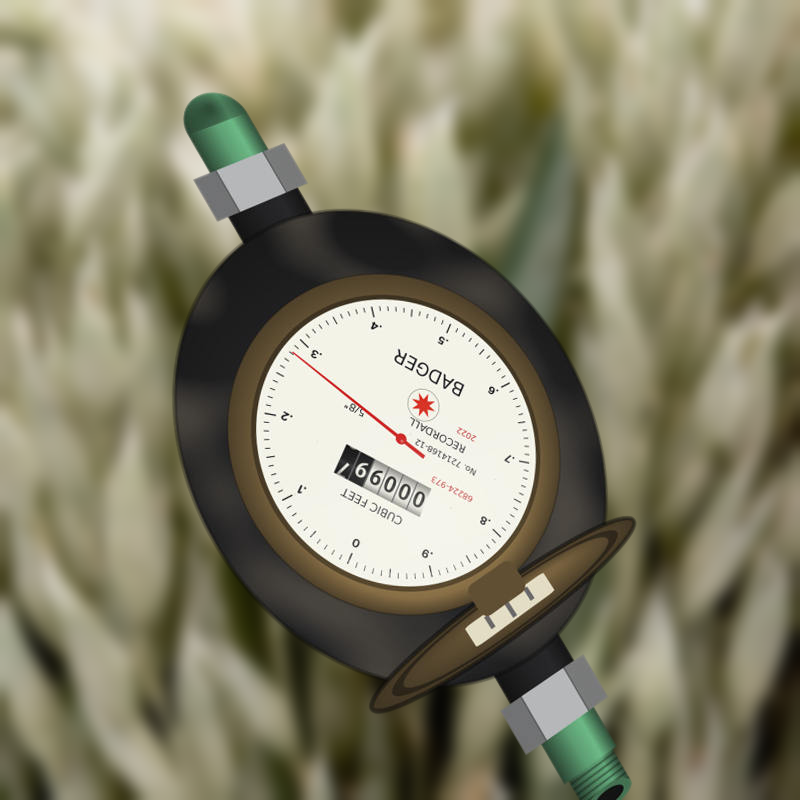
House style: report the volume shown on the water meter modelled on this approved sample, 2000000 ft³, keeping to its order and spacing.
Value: 997.28 ft³
